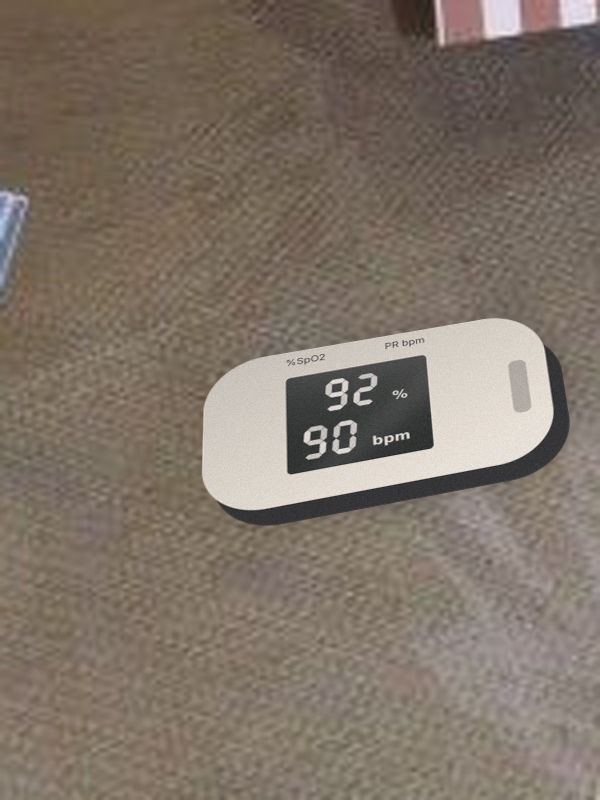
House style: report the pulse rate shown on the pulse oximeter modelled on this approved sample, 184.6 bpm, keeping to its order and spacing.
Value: 90 bpm
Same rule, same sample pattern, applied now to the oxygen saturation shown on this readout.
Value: 92 %
